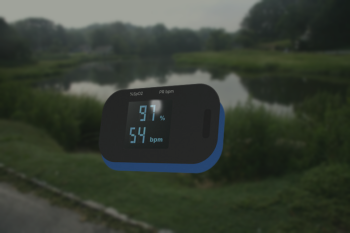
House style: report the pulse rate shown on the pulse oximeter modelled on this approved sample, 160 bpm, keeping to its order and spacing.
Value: 54 bpm
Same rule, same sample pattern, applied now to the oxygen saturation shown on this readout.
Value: 97 %
